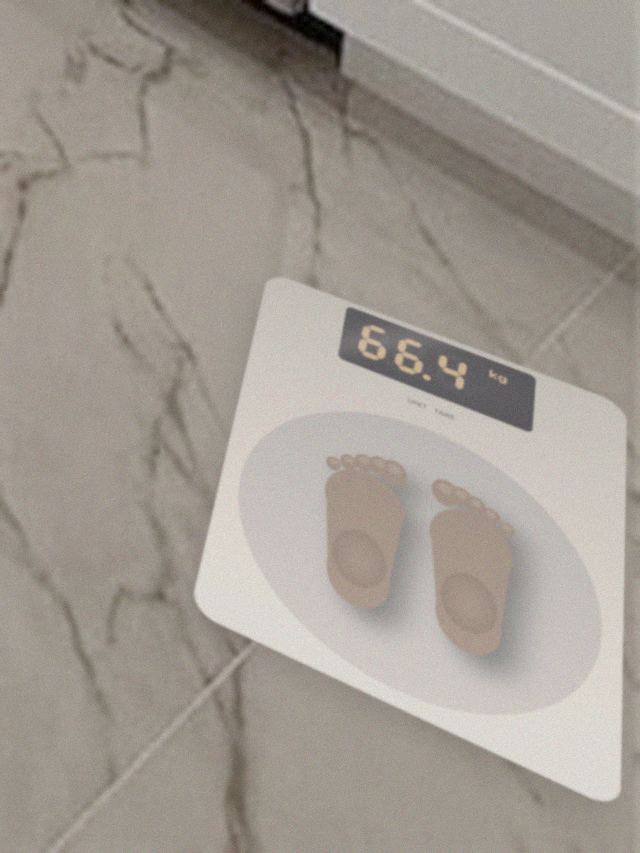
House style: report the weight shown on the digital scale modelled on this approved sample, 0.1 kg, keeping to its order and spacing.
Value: 66.4 kg
